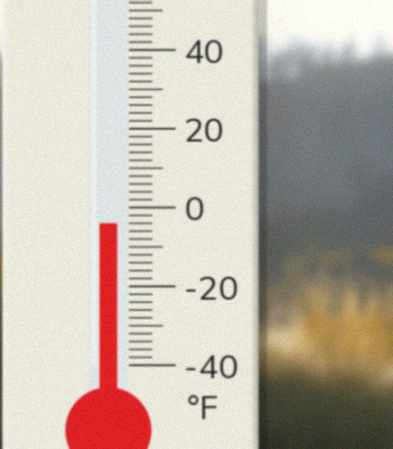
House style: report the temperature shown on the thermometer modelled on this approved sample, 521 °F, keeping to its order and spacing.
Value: -4 °F
